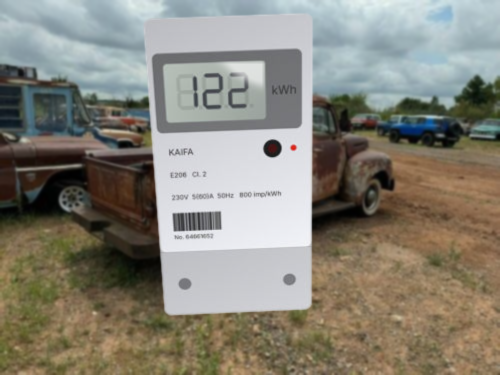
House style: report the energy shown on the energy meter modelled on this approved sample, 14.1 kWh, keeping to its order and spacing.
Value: 122 kWh
